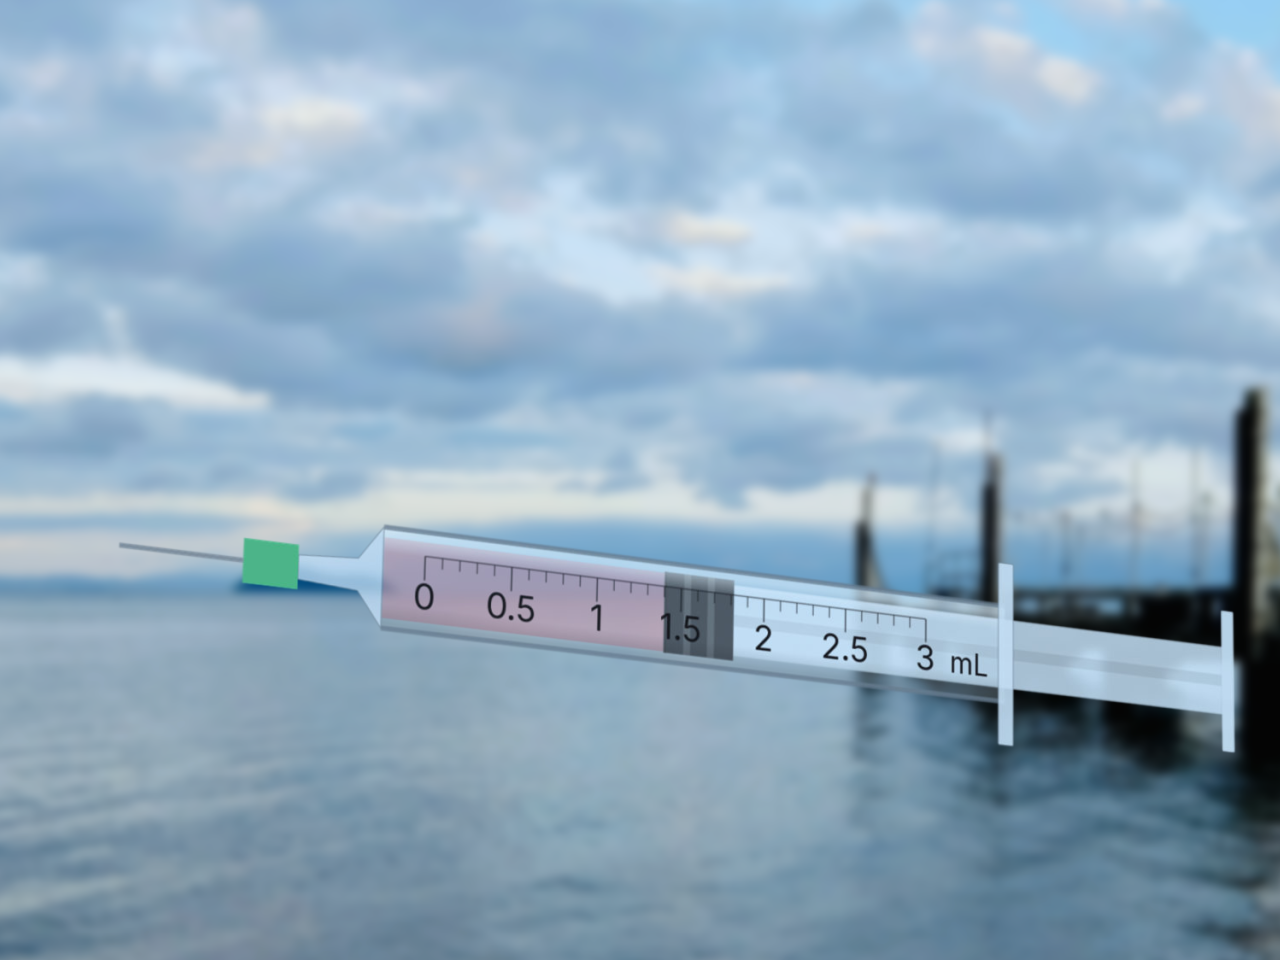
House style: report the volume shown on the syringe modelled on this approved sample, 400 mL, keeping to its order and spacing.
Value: 1.4 mL
